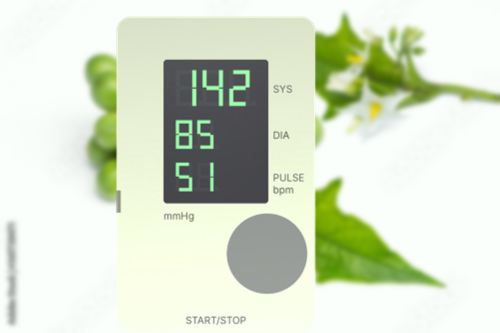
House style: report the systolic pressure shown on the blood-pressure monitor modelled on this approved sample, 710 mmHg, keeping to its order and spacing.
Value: 142 mmHg
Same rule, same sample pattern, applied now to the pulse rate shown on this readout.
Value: 51 bpm
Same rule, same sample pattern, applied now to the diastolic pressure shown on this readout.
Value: 85 mmHg
